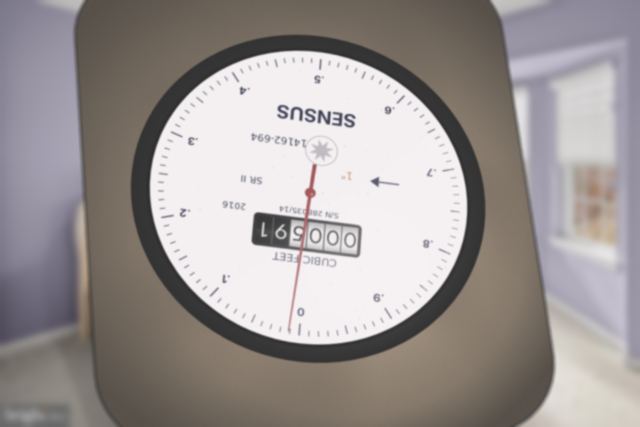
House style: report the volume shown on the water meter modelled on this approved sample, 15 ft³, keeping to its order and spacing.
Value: 591.01 ft³
